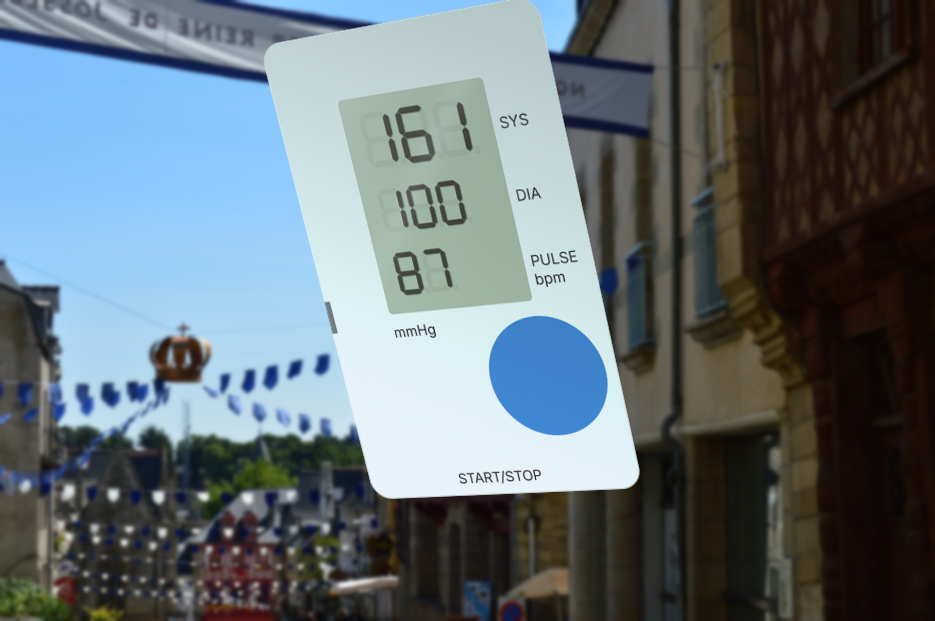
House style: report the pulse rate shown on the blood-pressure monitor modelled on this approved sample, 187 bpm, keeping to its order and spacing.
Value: 87 bpm
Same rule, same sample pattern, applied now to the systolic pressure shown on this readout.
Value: 161 mmHg
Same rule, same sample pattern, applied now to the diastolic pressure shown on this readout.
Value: 100 mmHg
